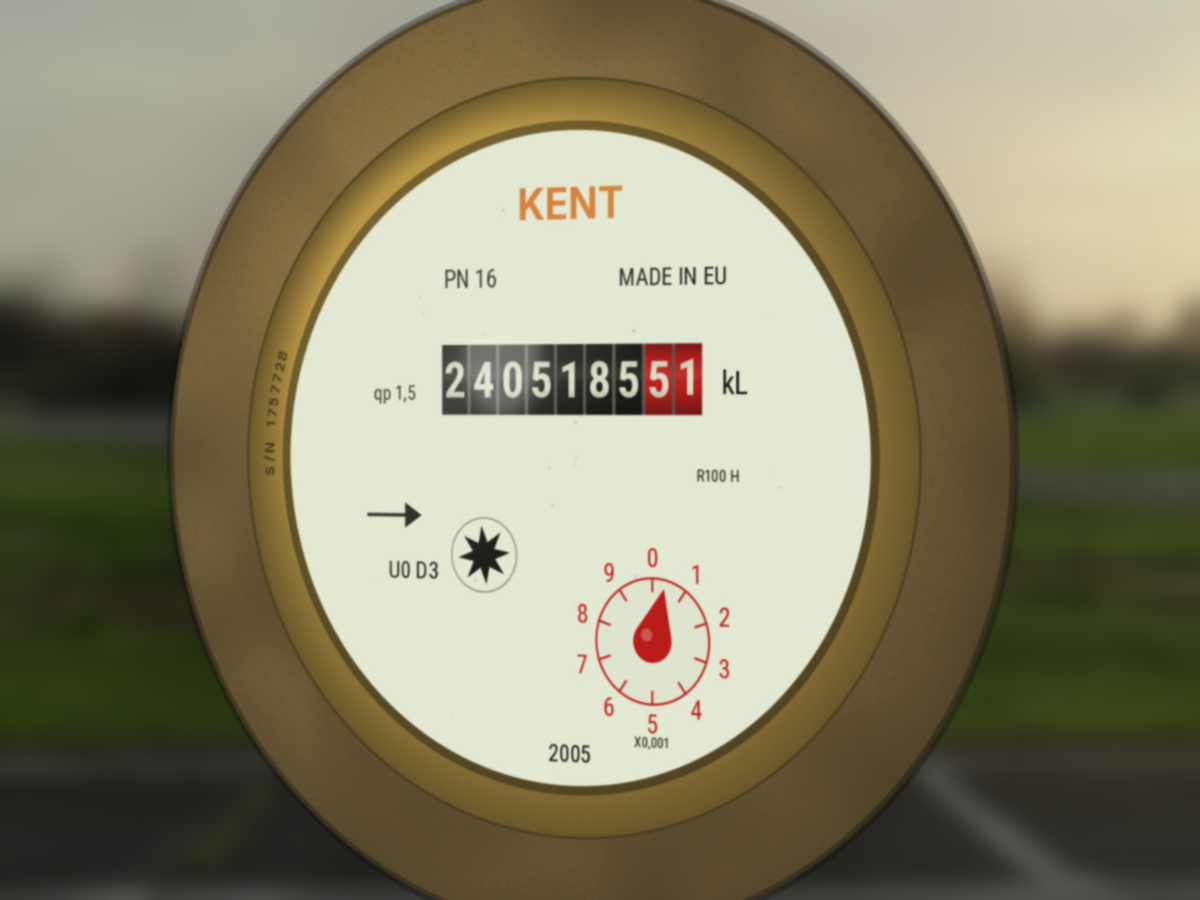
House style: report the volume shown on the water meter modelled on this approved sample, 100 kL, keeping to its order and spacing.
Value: 2405185.510 kL
